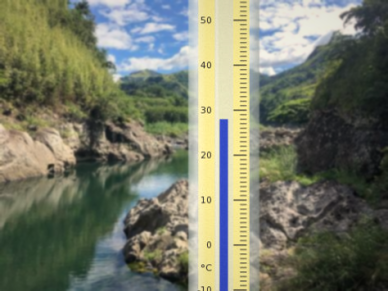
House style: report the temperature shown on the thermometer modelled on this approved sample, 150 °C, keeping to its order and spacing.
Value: 28 °C
